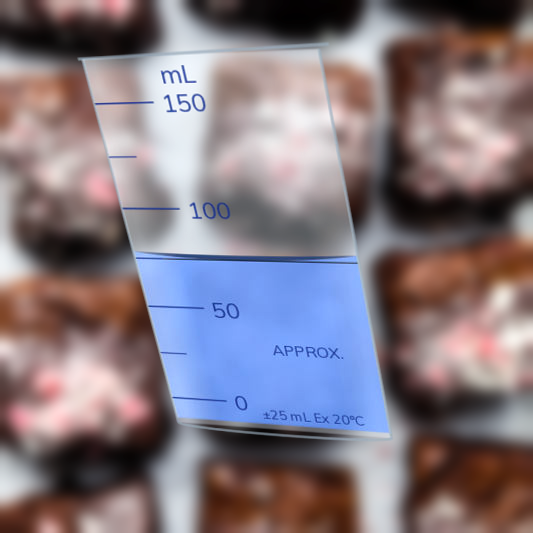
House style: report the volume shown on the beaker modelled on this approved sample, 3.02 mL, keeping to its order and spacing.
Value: 75 mL
